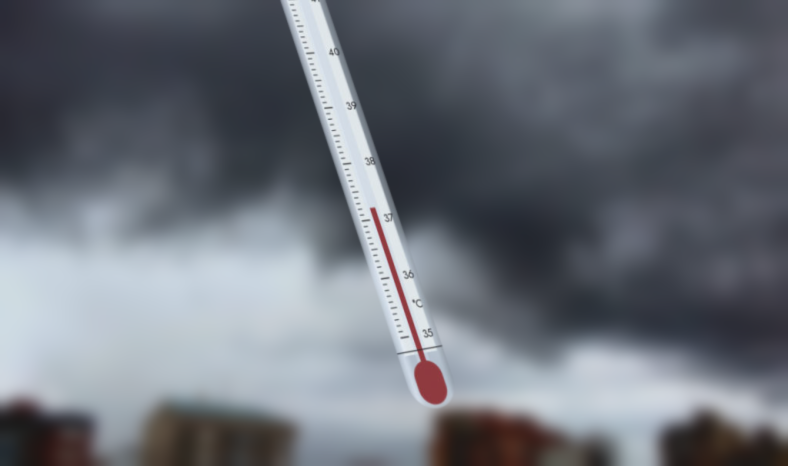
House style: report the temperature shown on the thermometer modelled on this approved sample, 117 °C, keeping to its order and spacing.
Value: 37.2 °C
